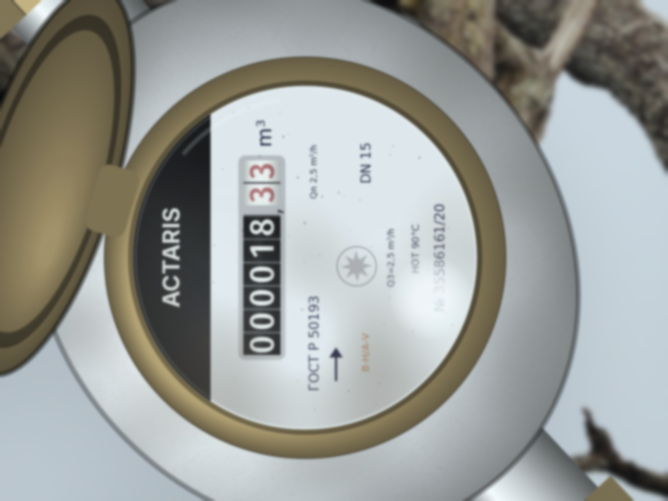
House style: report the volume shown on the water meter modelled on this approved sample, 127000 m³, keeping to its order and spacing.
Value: 18.33 m³
